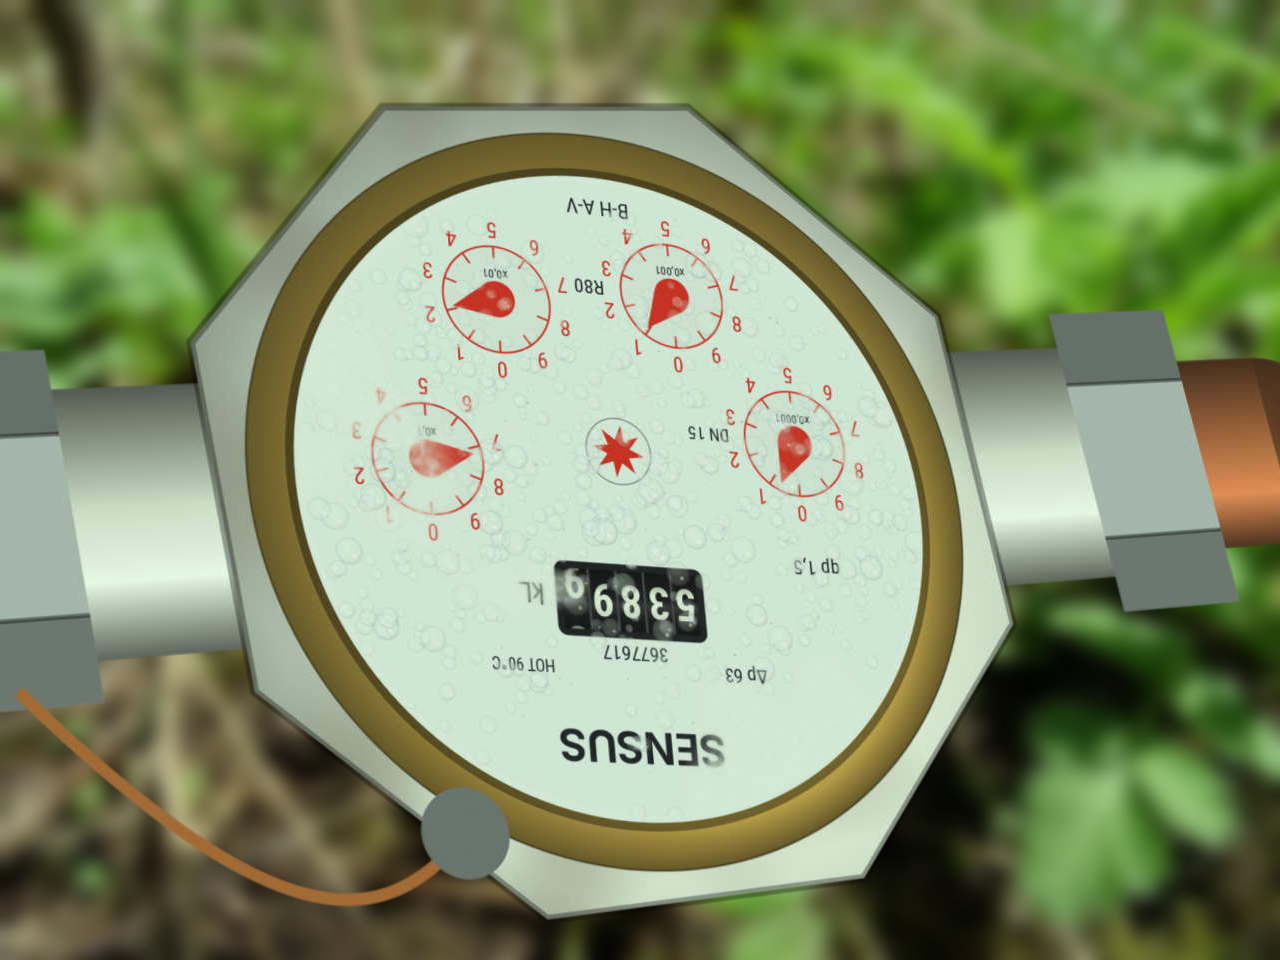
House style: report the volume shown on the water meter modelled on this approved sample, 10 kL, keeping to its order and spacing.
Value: 53898.7210 kL
